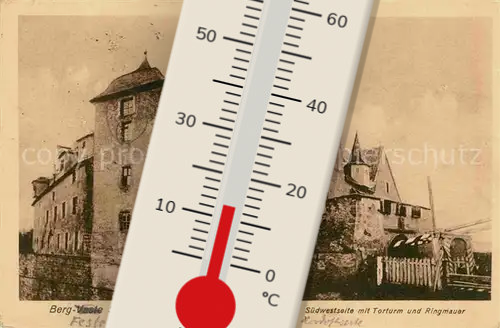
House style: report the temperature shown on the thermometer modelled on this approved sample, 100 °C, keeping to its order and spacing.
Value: 13 °C
